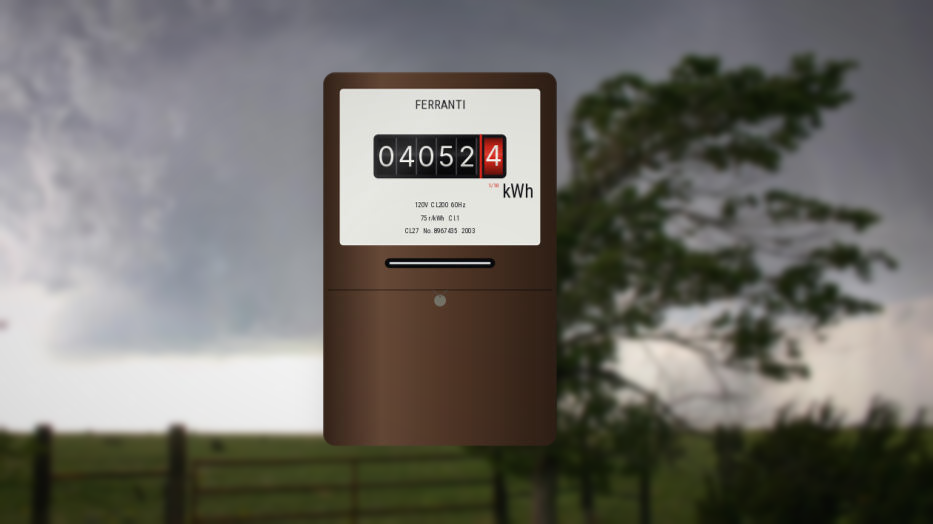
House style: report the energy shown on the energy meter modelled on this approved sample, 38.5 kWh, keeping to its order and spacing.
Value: 4052.4 kWh
